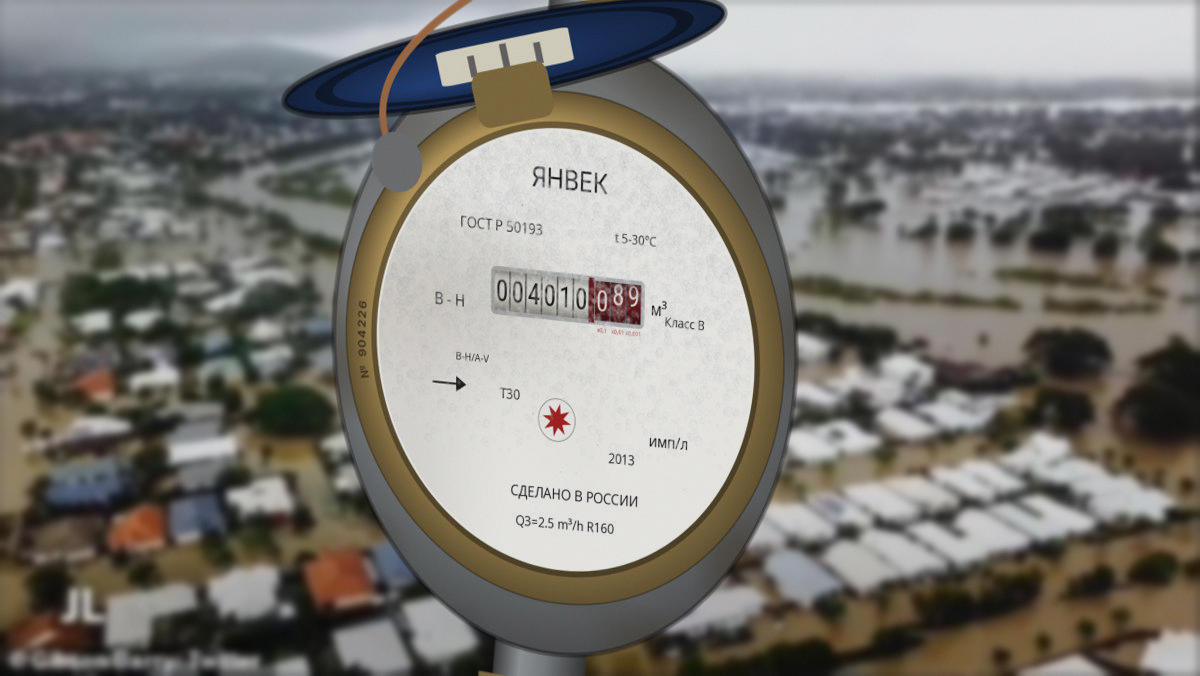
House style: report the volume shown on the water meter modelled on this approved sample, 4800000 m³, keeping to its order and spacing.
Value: 4010.089 m³
